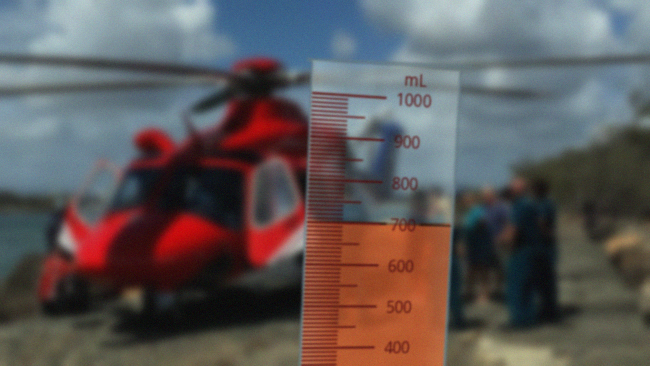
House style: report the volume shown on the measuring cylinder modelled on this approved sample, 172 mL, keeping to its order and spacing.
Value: 700 mL
